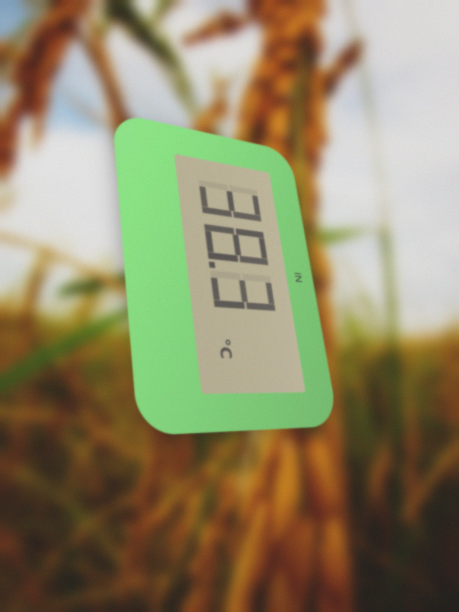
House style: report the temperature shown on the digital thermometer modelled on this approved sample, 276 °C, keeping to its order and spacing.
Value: 38.3 °C
